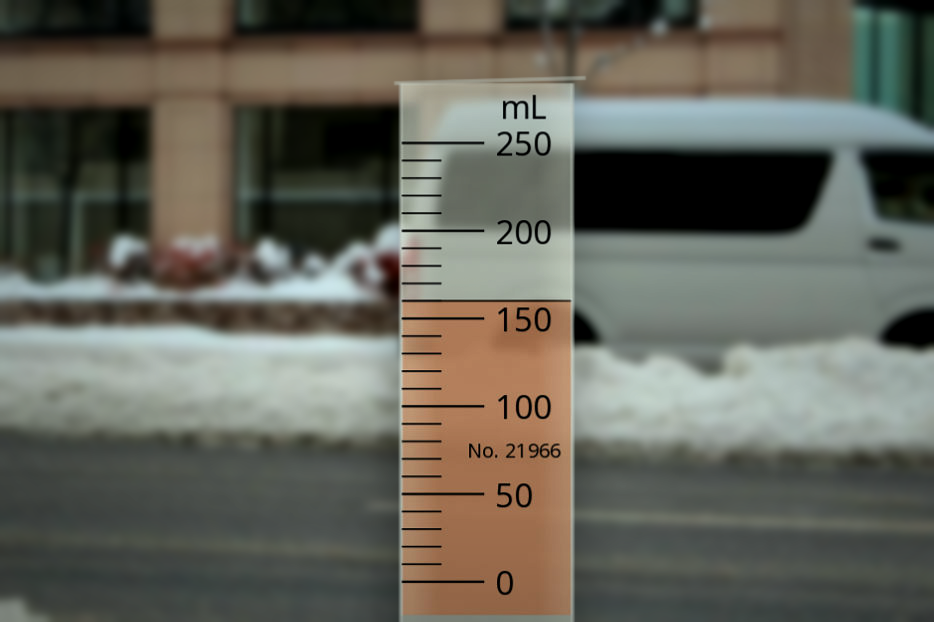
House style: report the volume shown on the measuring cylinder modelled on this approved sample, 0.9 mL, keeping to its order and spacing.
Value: 160 mL
